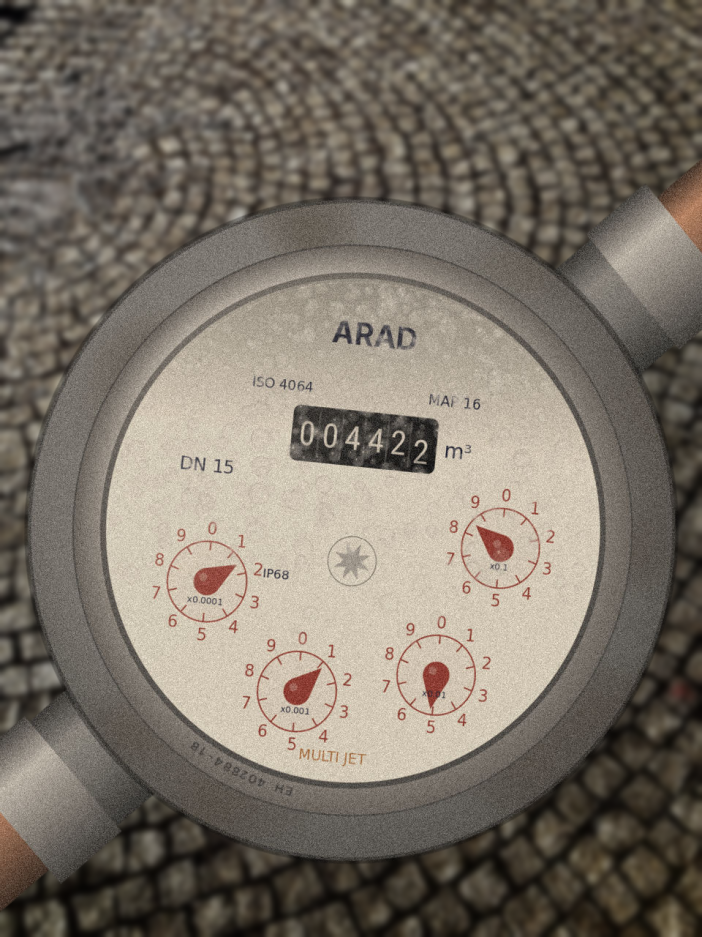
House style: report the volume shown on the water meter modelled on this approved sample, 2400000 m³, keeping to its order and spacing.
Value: 4421.8511 m³
